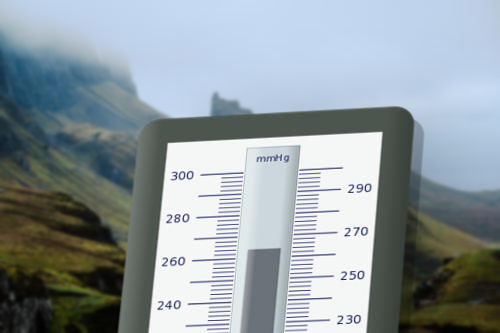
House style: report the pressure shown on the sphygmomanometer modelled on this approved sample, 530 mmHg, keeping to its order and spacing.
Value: 264 mmHg
